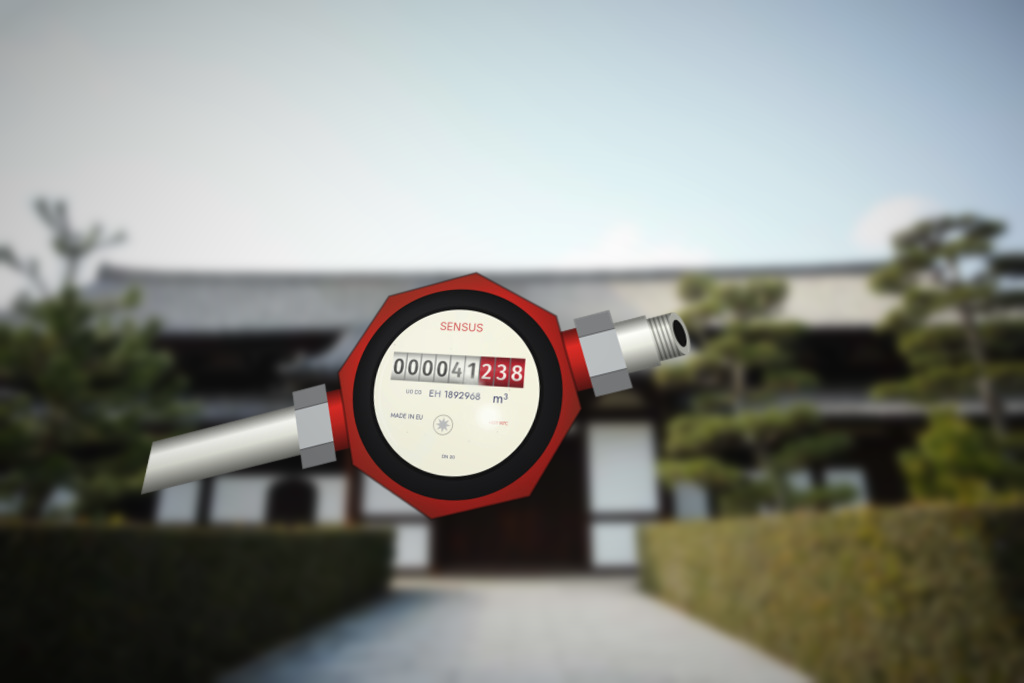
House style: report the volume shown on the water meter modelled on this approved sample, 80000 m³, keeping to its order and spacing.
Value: 41.238 m³
